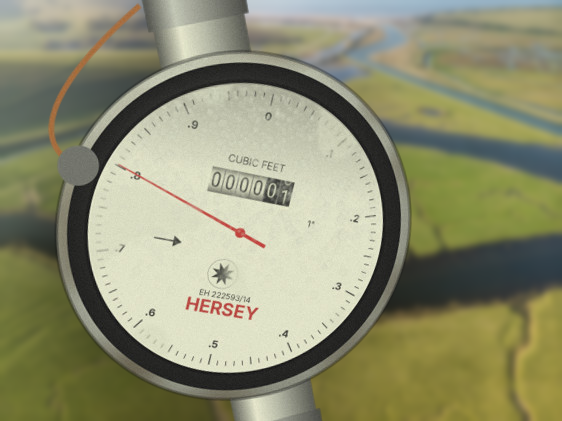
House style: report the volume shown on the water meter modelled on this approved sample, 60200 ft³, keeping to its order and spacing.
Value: 0.80 ft³
